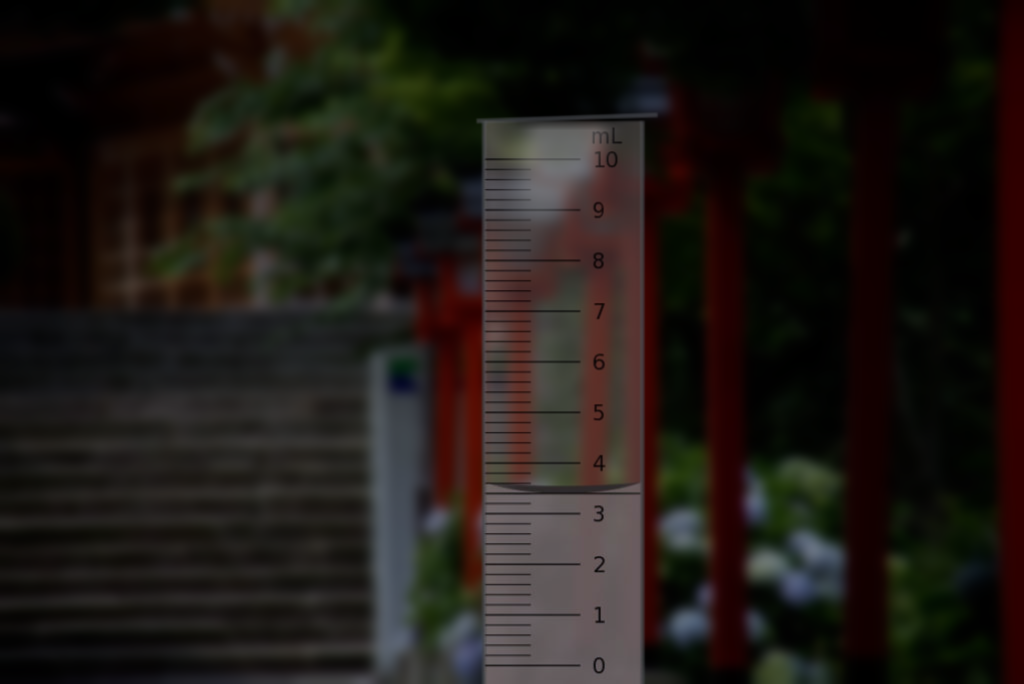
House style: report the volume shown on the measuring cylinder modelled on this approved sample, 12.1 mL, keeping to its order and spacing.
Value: 3.4 mL
